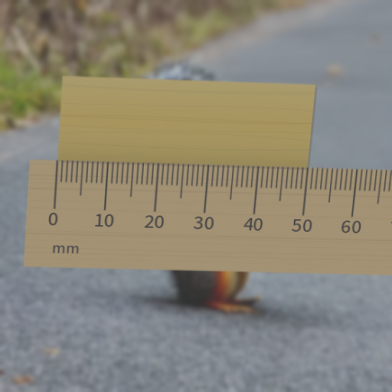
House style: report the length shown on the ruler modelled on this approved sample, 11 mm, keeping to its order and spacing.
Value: 50 mm
